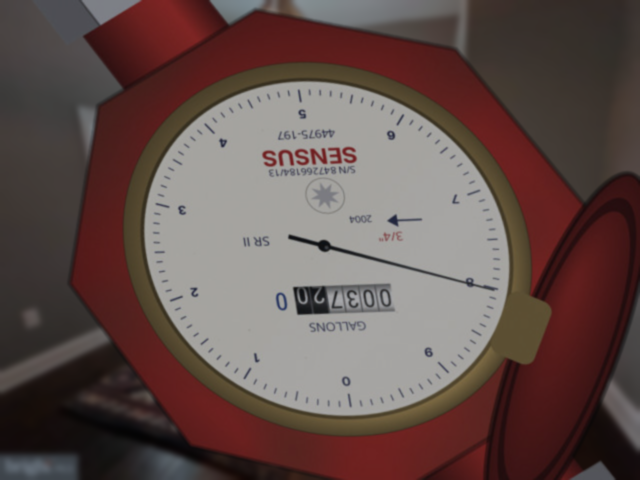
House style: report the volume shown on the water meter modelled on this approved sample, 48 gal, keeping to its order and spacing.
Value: 37198.0 gal
